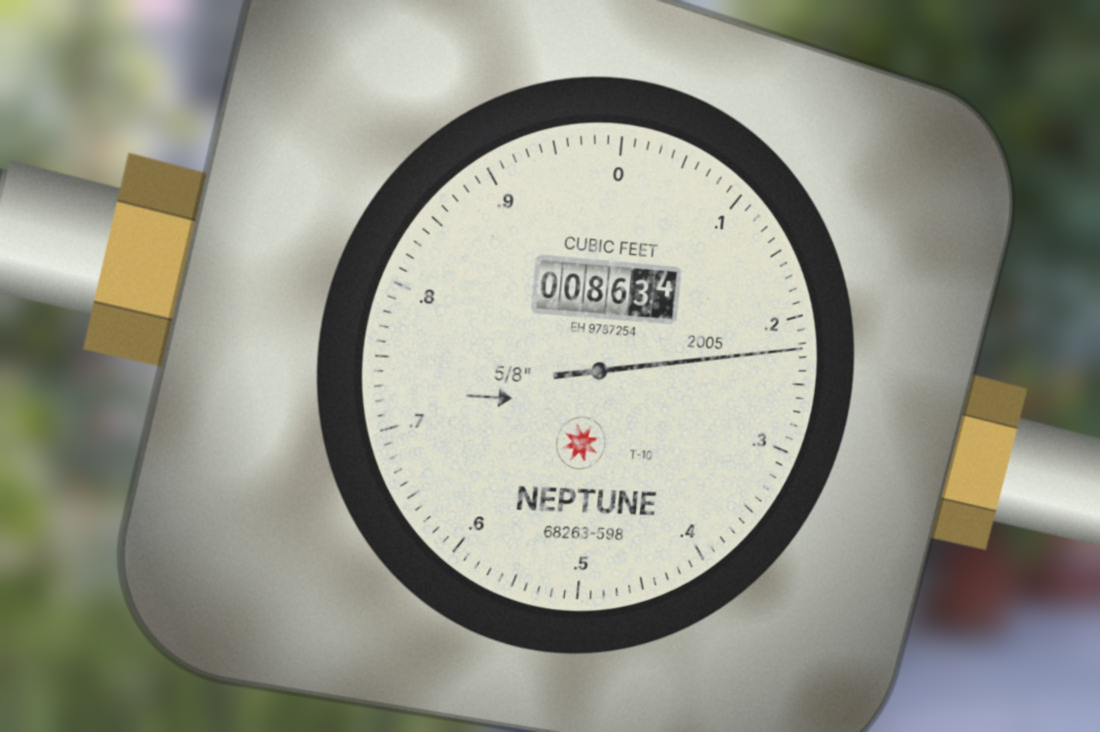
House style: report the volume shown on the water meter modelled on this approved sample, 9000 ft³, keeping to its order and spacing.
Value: 8634.22 ft³
